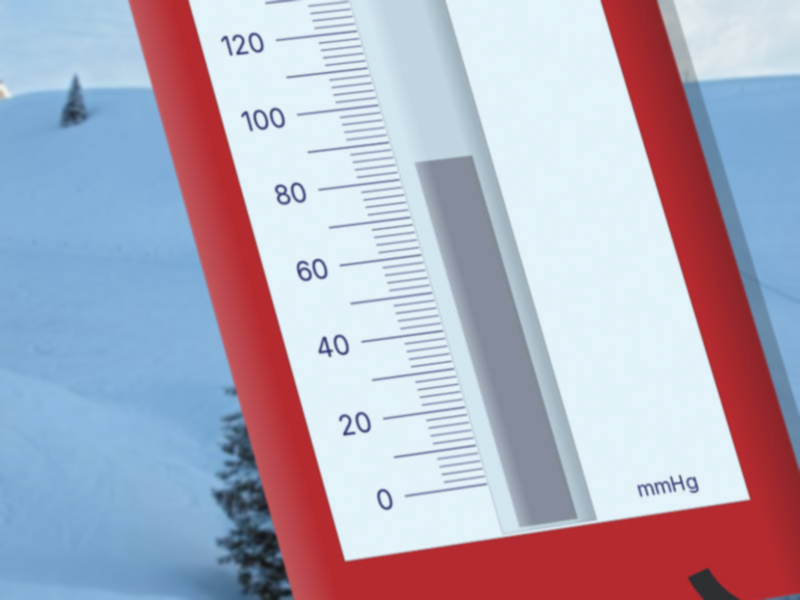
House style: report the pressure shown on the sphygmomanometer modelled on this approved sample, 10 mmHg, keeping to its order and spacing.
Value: 84 mmHg
